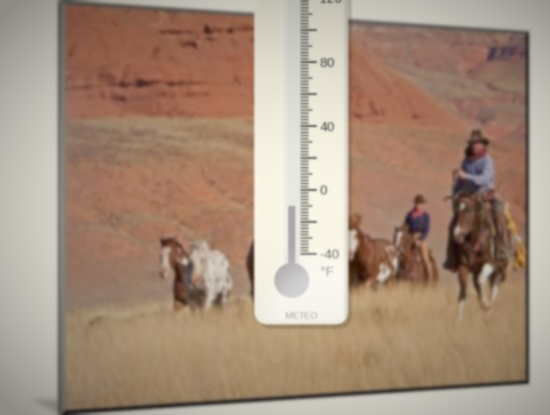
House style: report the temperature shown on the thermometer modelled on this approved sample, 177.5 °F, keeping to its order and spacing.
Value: -10 °F
